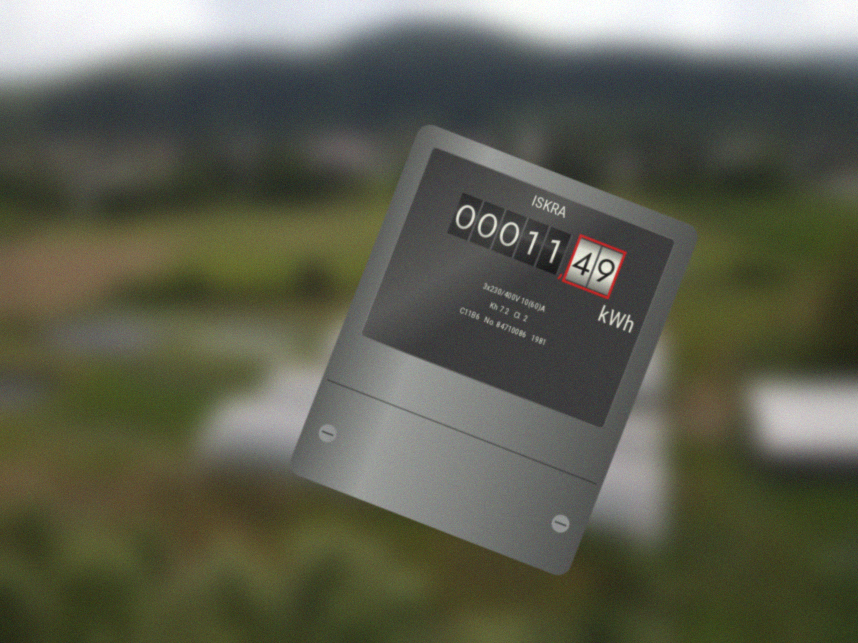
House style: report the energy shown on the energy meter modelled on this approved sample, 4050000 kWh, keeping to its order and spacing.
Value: 11.49 kWh
